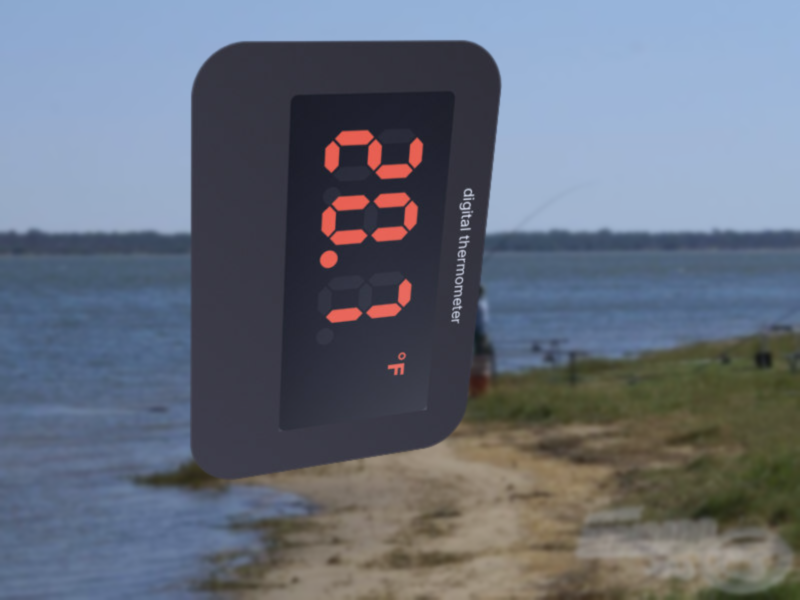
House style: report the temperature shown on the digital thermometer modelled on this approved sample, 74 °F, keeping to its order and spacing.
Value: 20.7 °F
